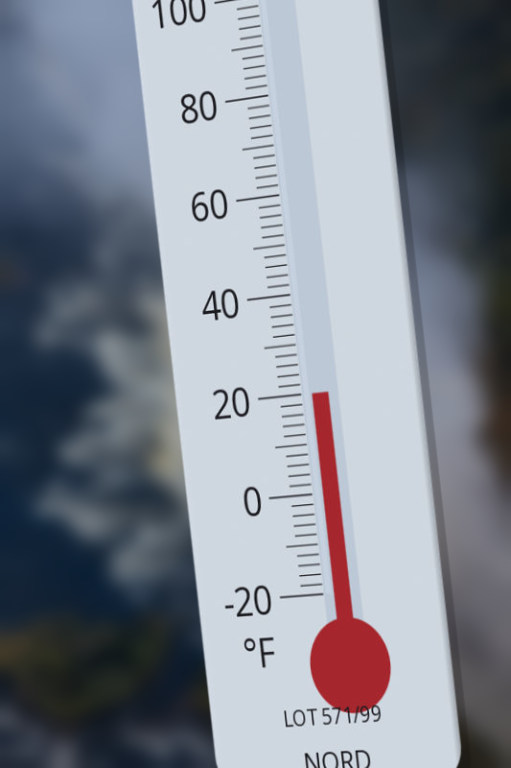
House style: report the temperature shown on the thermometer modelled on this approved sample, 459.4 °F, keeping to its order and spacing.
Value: 20 °F
